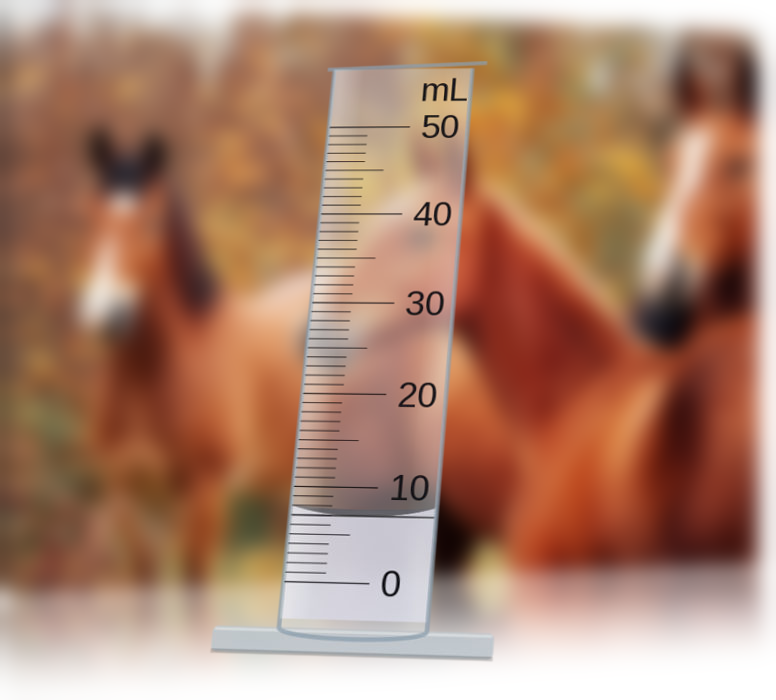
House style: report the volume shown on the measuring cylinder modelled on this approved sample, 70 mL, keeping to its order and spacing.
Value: 7 mL
